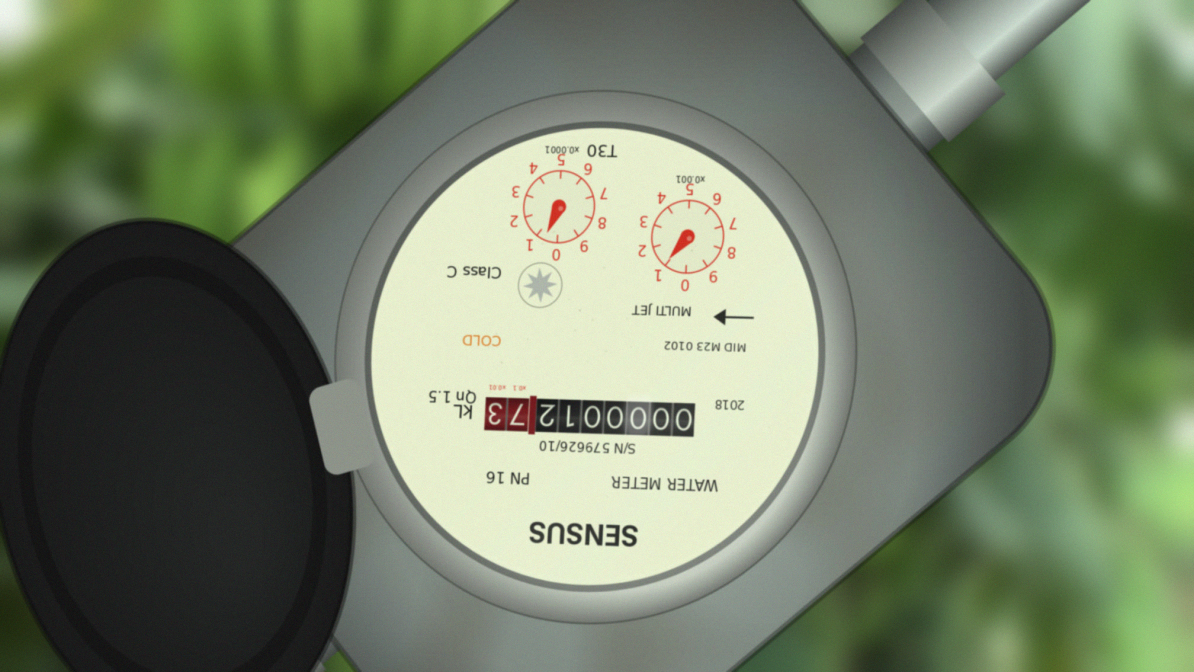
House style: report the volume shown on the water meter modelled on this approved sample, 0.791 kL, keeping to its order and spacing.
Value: 12.7310 kL
